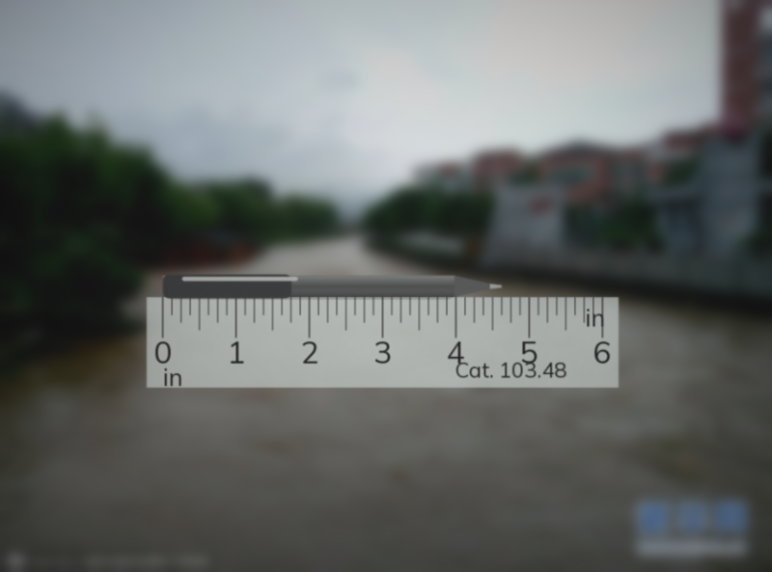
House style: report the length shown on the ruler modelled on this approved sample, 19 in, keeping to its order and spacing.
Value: 4.625 in
